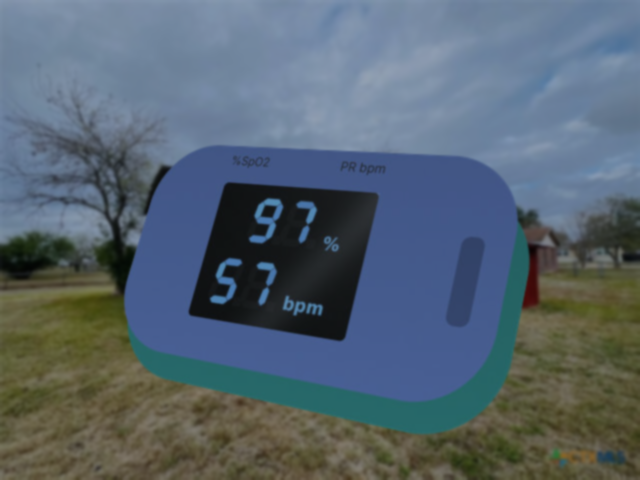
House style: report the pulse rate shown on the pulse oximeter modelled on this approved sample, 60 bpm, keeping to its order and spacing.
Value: 57 bpm
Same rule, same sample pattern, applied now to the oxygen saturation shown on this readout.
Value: 97 %
